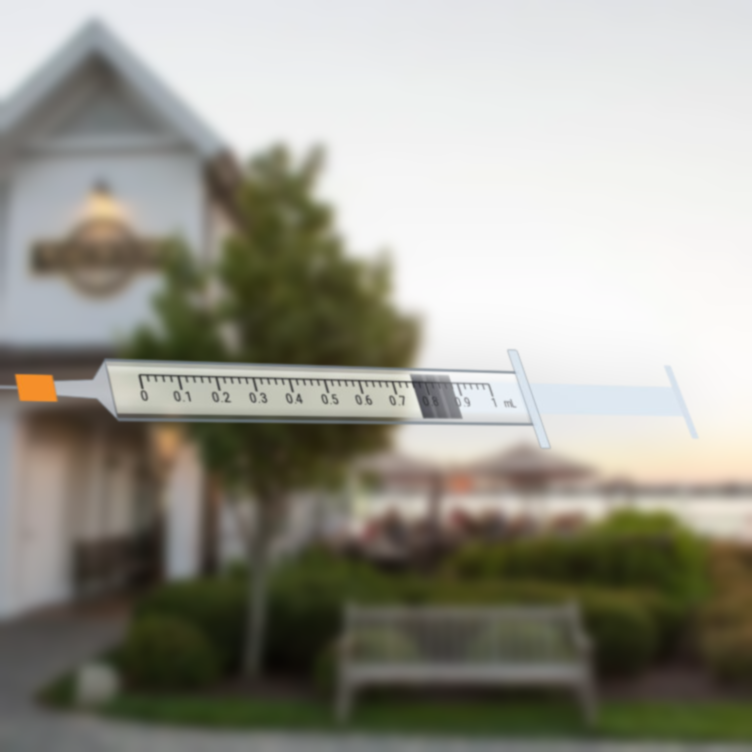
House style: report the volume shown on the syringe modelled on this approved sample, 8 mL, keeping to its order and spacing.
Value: 0.76 mL
